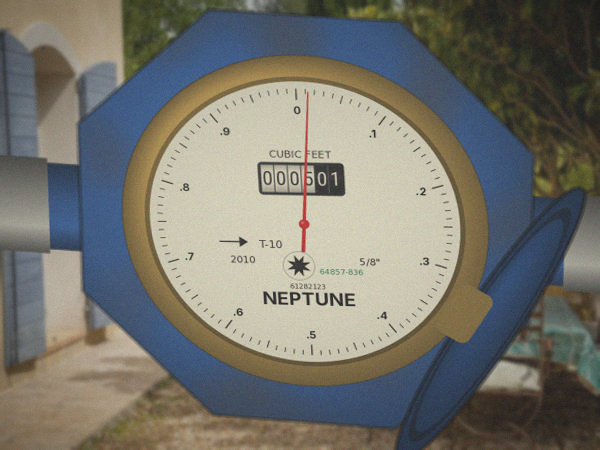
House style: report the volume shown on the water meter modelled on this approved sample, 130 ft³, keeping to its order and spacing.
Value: 501.01 ft³
